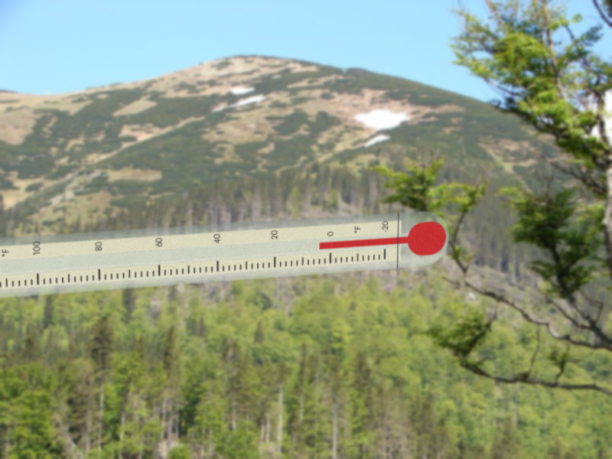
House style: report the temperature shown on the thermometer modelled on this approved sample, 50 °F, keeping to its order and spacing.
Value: 4 °F
